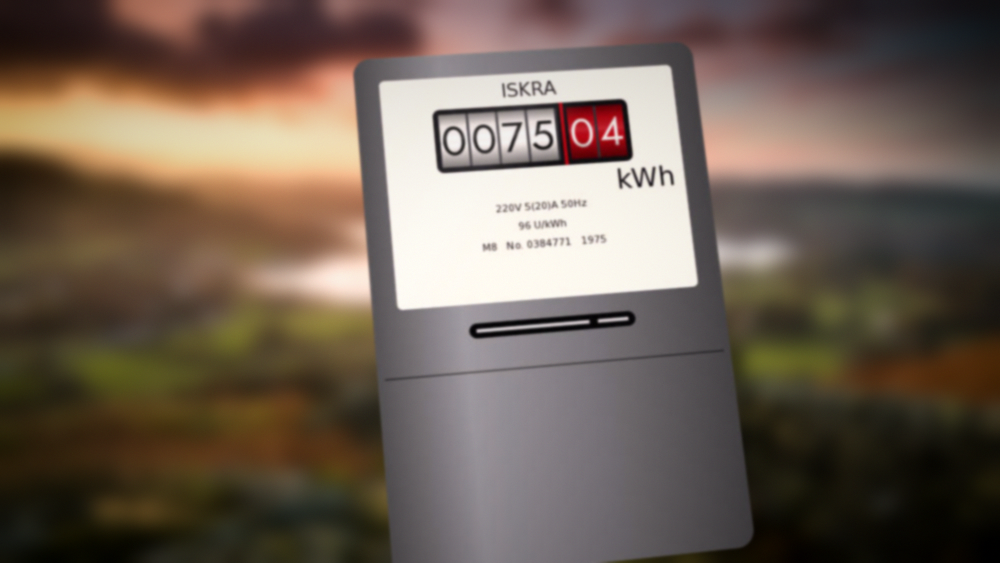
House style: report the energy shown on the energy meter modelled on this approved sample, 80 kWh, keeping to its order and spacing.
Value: 75.04 kWh
